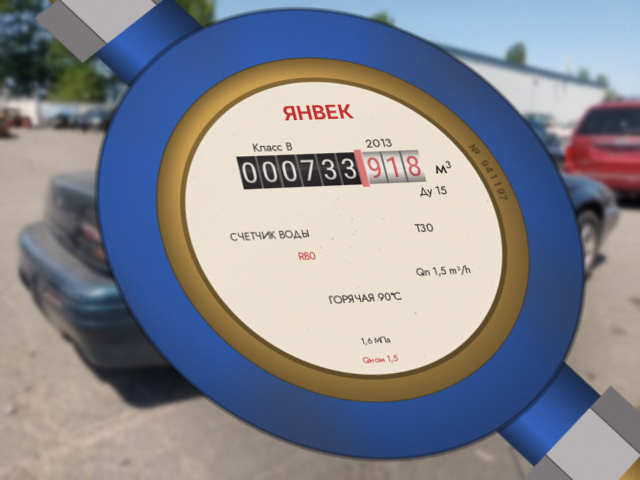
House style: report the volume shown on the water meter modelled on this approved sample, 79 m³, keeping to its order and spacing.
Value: 733.918 m³
